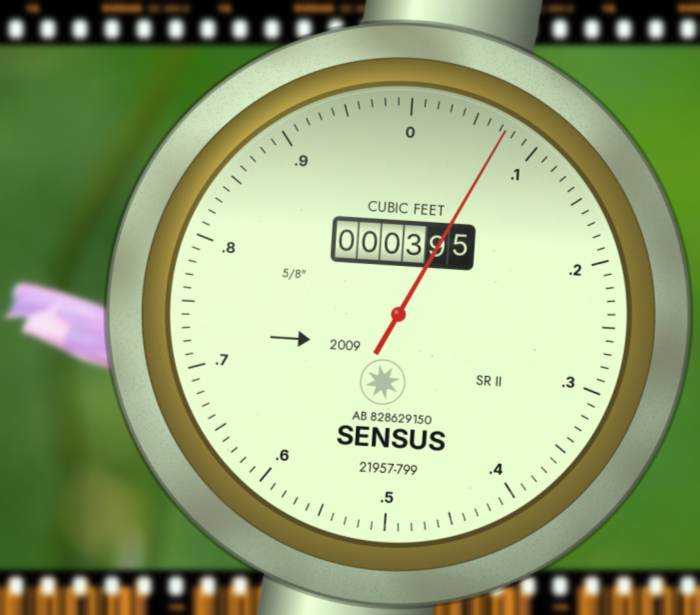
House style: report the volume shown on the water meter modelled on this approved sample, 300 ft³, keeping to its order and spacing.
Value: 395.07 ft³
